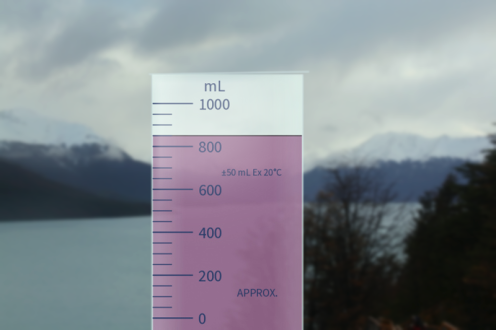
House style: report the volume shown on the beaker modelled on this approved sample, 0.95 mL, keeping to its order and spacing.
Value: 850 mL
